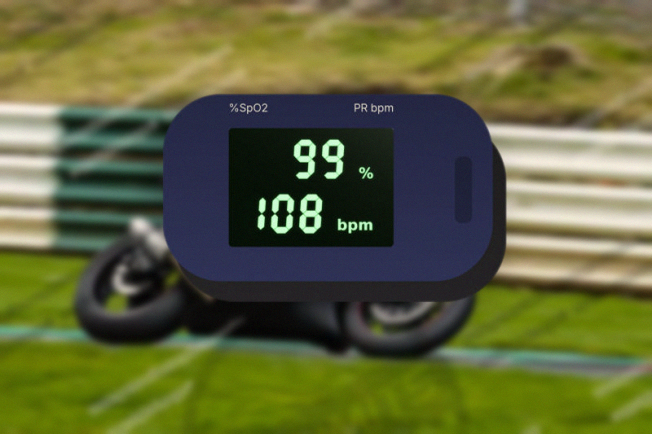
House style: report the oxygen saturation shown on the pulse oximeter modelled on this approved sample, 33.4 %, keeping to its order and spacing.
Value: 99 %
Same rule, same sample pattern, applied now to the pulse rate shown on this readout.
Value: 108 bpm
